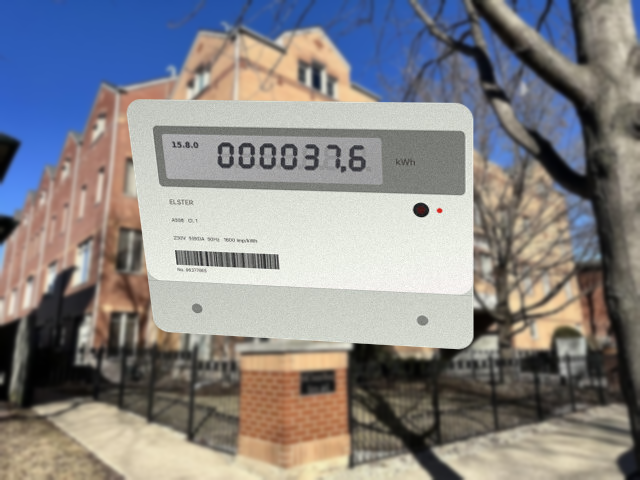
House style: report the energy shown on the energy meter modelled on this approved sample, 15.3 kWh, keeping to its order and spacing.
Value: 37.6 kWh
